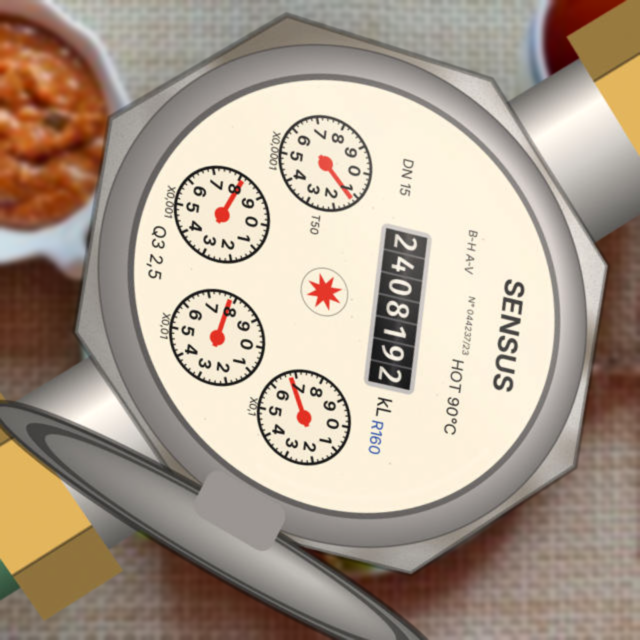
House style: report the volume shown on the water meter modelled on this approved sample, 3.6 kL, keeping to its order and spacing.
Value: 2408192.6781 kL
